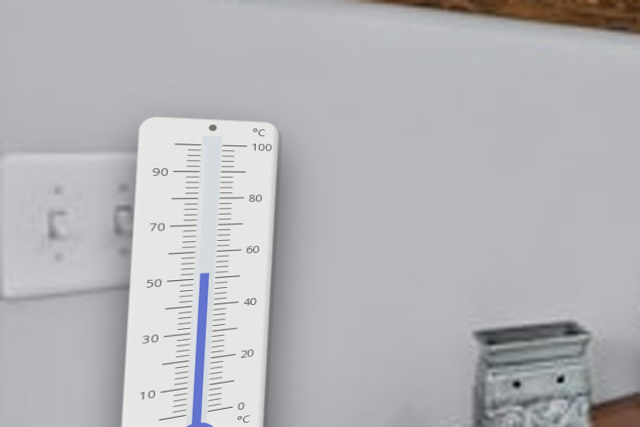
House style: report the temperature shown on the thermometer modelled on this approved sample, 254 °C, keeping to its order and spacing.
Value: 52 °C
